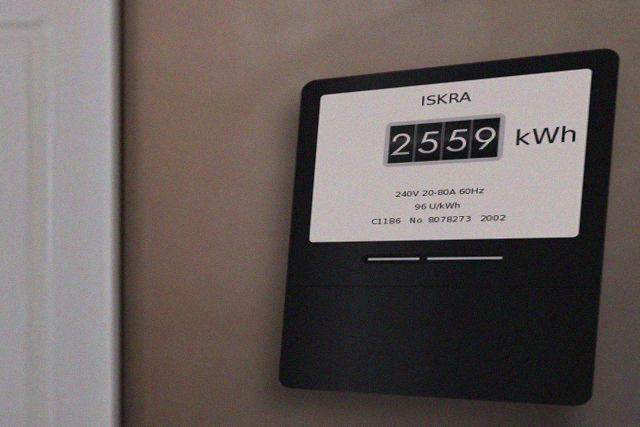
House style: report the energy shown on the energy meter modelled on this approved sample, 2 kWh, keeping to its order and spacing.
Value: 2559 kWh
